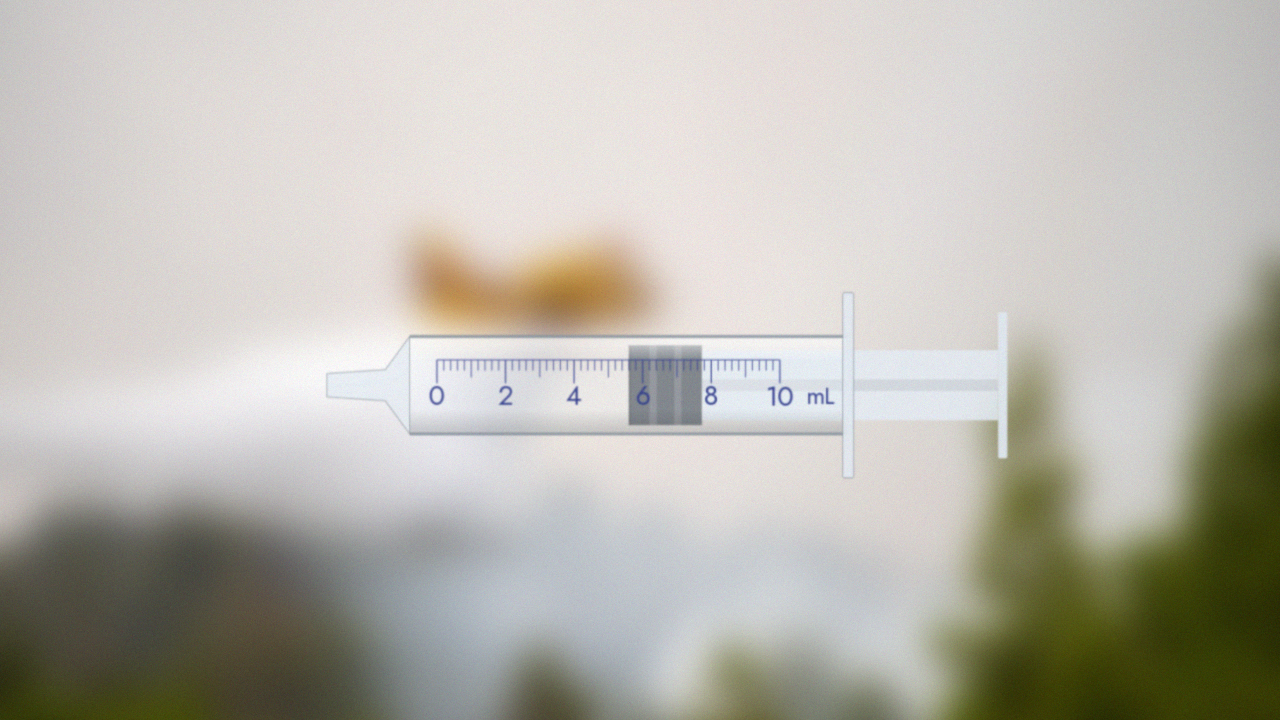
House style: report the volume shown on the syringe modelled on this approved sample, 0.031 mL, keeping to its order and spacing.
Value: 5.6 mL
